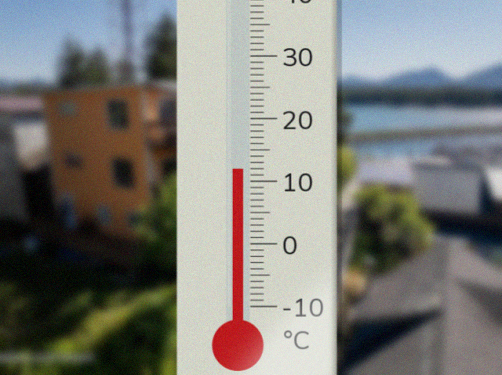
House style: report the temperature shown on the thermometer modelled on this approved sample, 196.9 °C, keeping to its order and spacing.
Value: 12 °C
